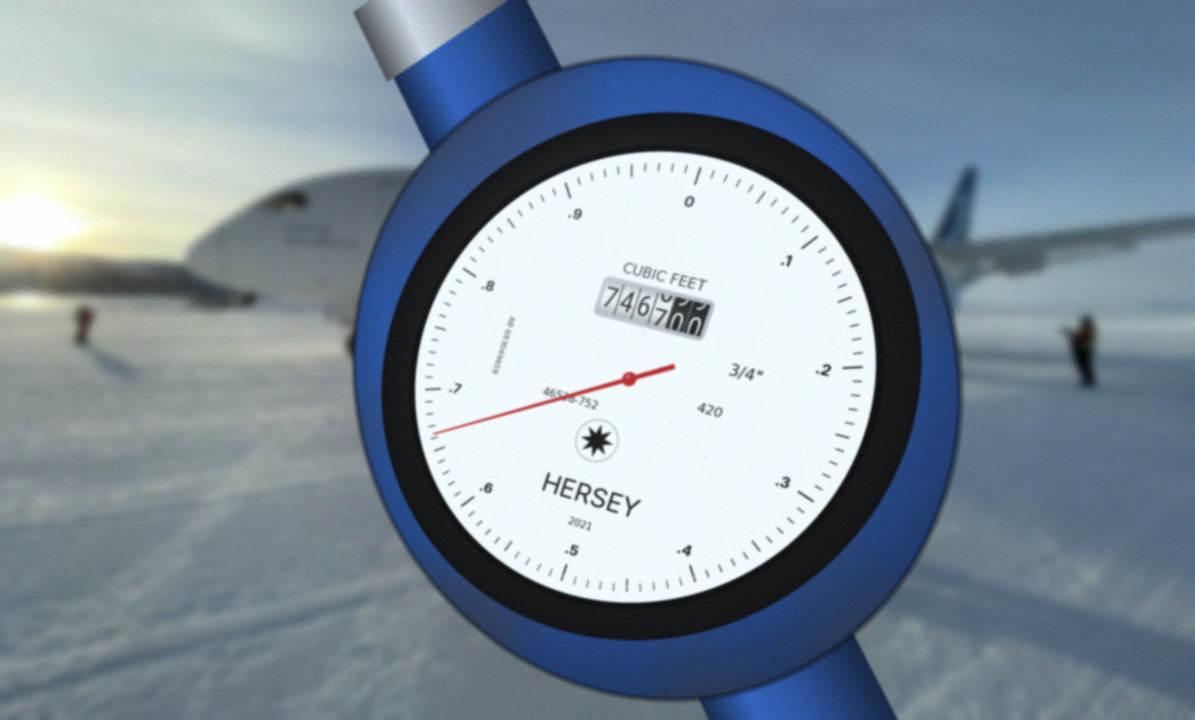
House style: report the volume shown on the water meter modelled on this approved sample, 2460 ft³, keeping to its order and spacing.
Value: 746699.66 ft³
